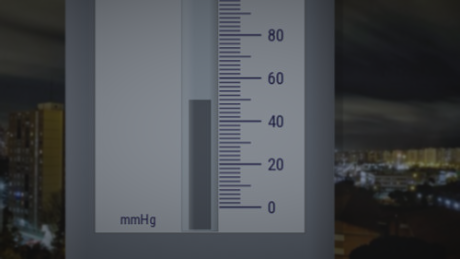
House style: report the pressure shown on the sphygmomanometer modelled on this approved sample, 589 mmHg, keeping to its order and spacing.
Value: 50 mmHg
